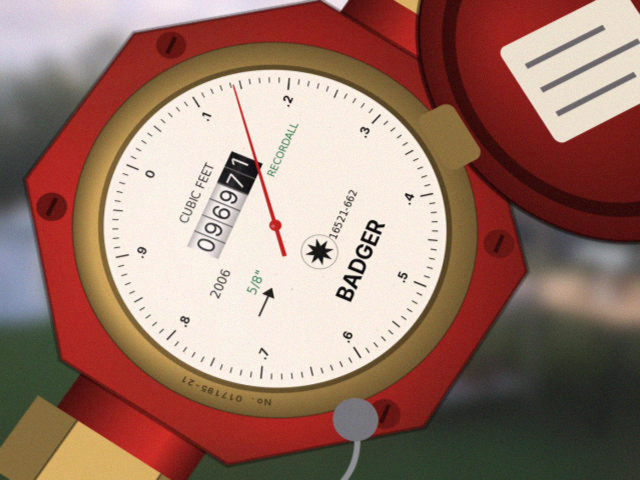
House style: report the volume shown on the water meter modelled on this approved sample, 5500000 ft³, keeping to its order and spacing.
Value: 96971.14 ft³
